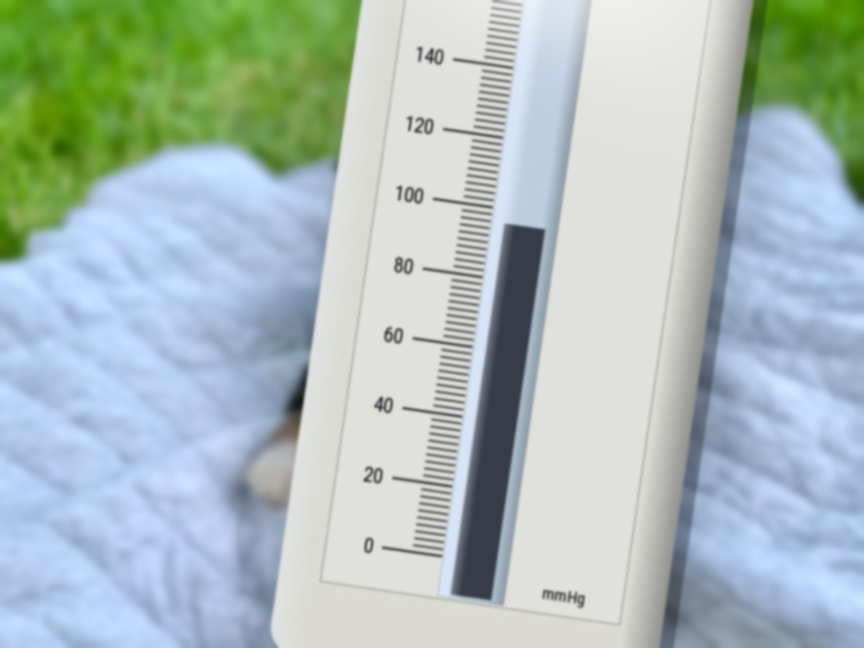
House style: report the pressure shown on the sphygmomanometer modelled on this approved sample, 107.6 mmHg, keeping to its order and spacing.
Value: 96 mmHg
